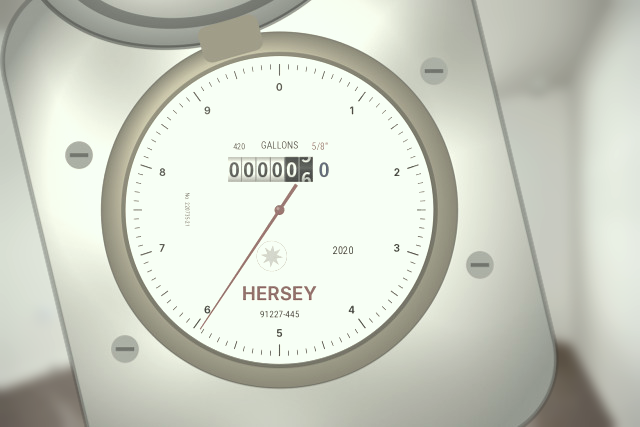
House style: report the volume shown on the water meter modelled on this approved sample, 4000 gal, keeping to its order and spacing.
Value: 55.9 gal
